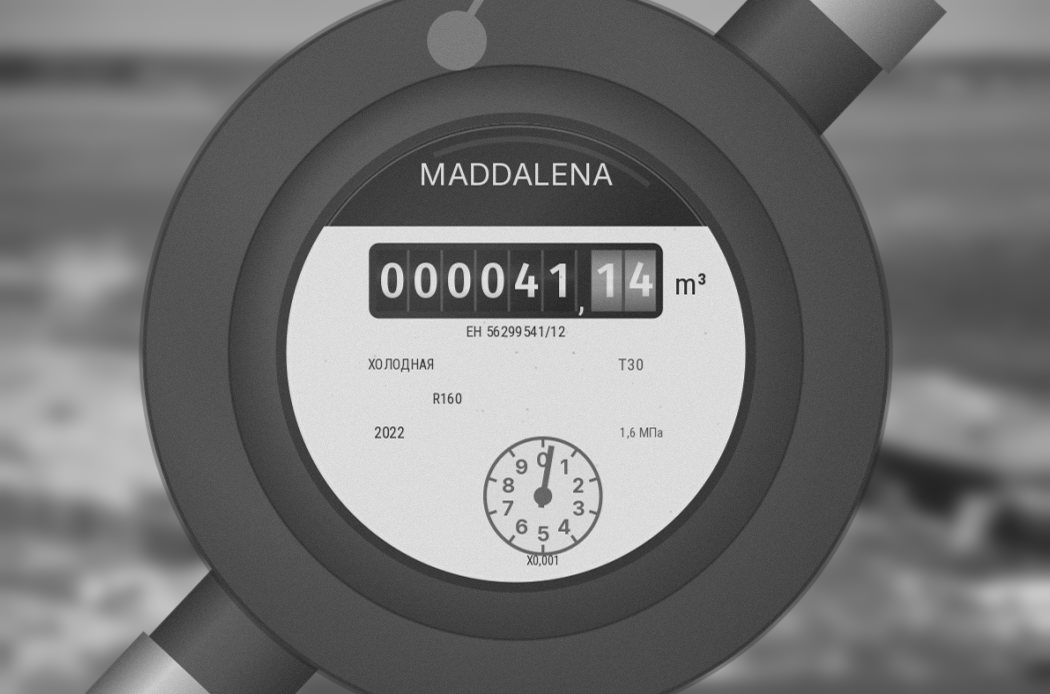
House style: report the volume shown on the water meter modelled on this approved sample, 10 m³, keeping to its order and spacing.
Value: 41.140 m³
